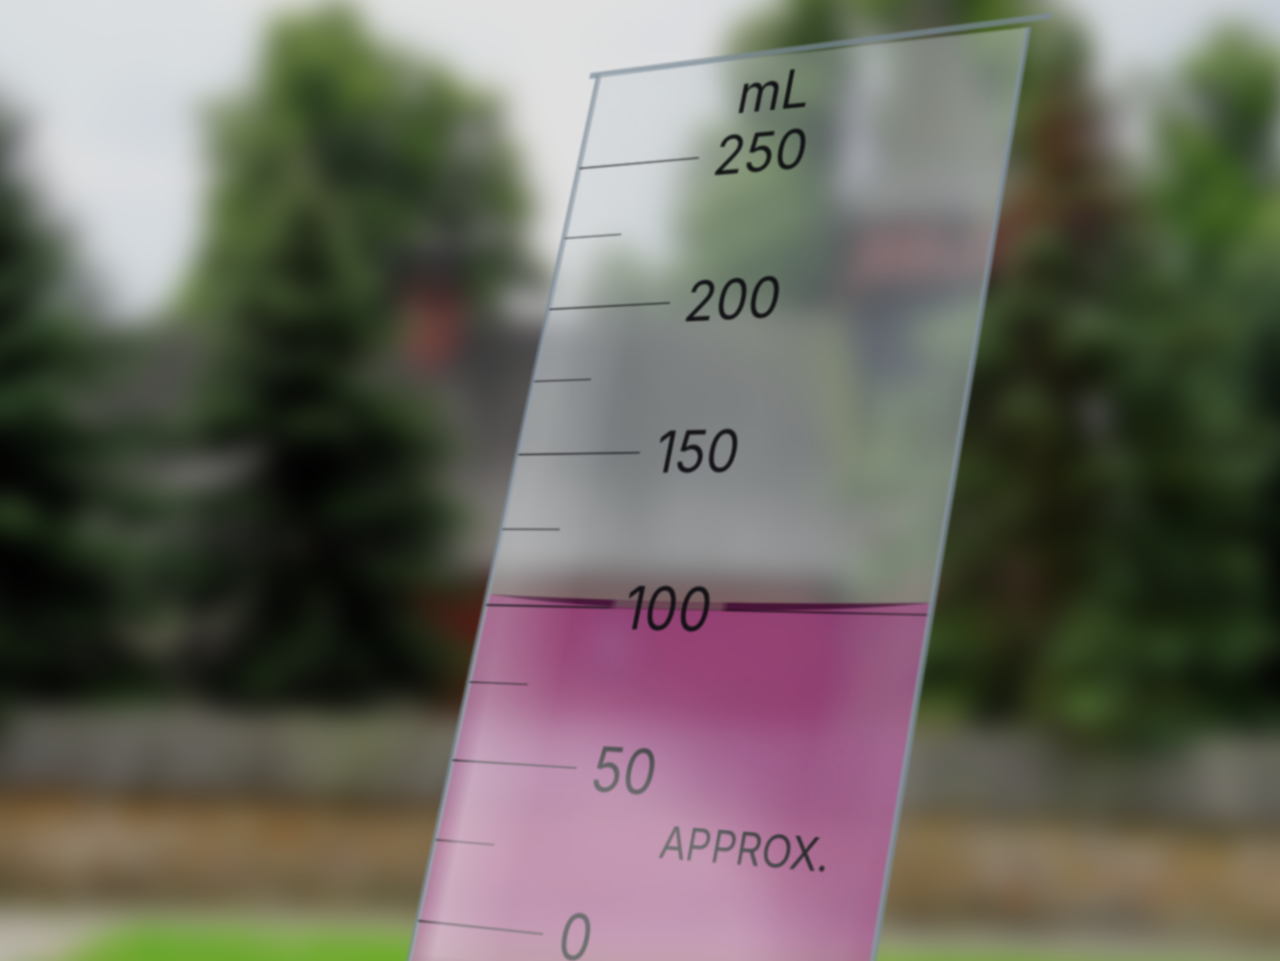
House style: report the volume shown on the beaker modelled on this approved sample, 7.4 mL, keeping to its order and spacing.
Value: 100 mL
